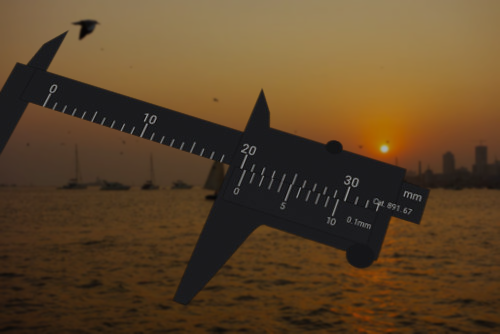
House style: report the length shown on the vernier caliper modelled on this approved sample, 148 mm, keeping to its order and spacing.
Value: 20.4 mm
